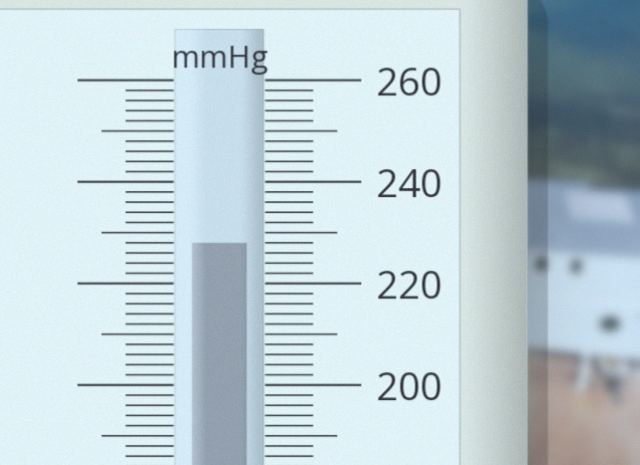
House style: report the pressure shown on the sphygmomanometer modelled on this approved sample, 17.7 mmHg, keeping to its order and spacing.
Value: 228 mmHg
